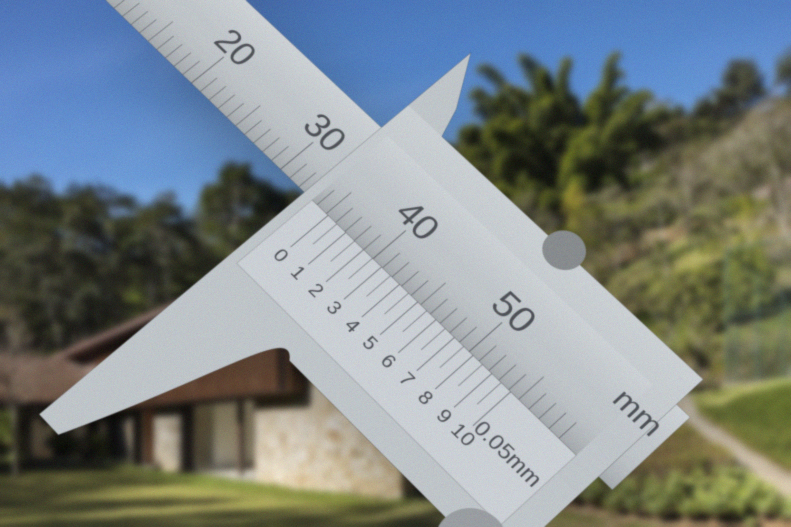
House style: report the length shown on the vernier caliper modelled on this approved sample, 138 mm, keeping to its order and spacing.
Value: 35.2 mm
